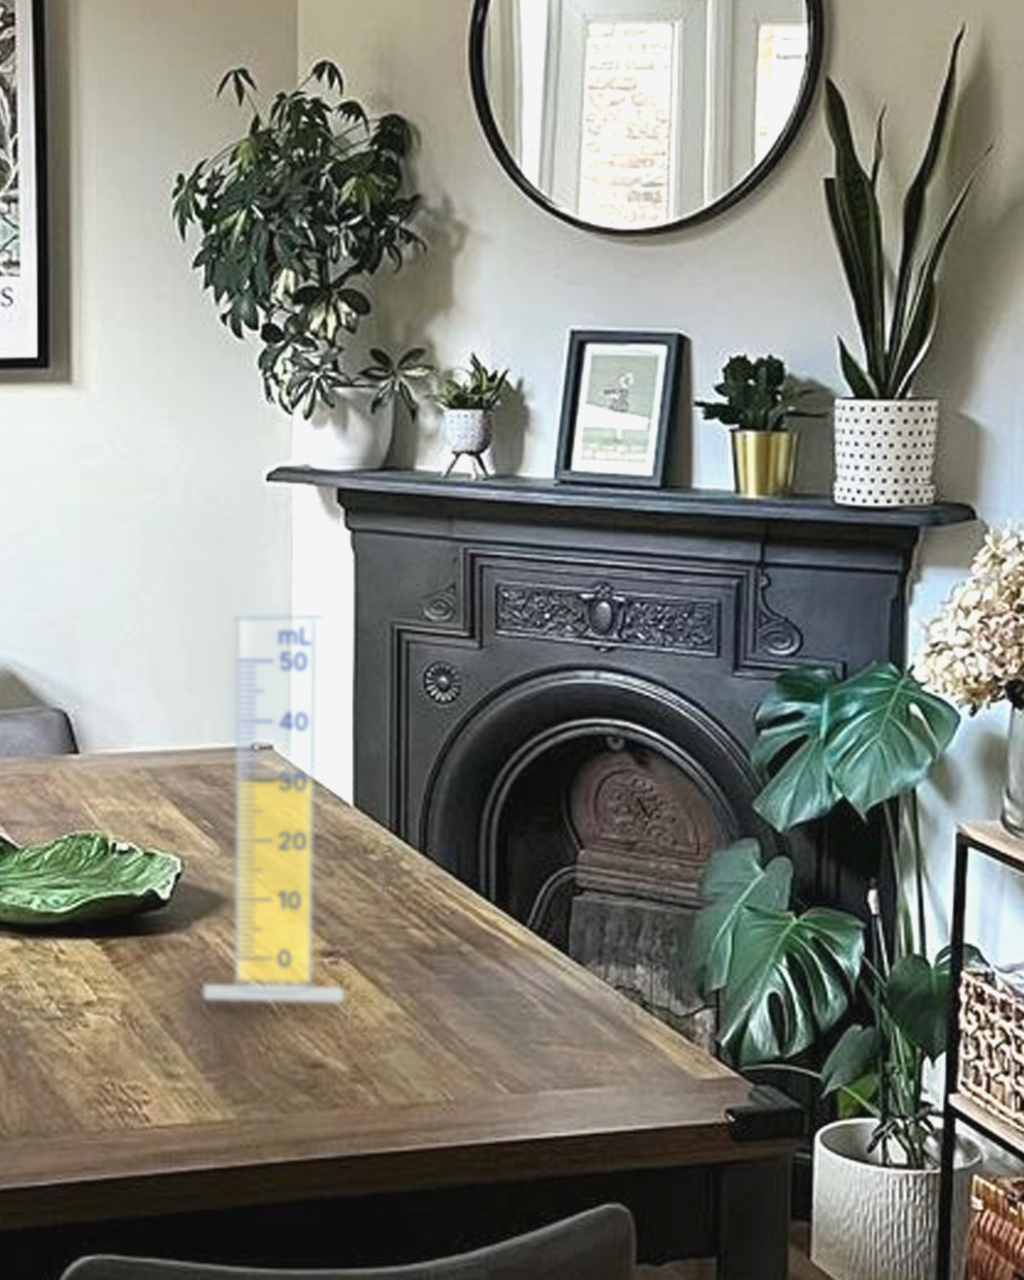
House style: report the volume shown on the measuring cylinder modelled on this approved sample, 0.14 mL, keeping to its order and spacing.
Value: 30 mL
